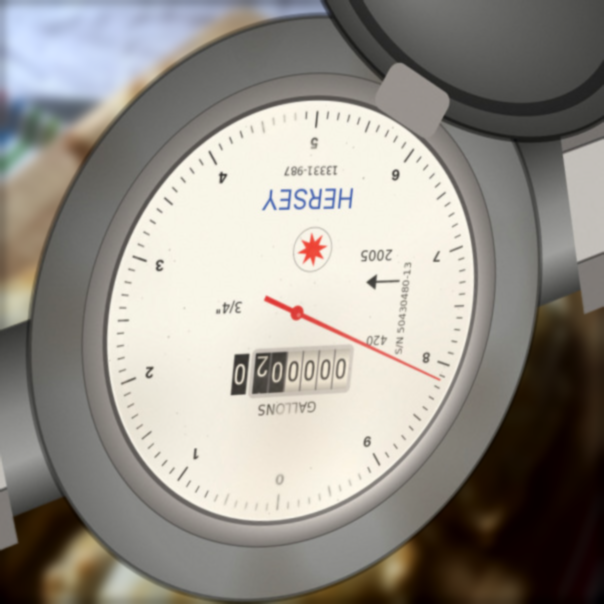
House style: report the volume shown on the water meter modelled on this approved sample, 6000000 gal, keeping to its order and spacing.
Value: 18.1 gal
